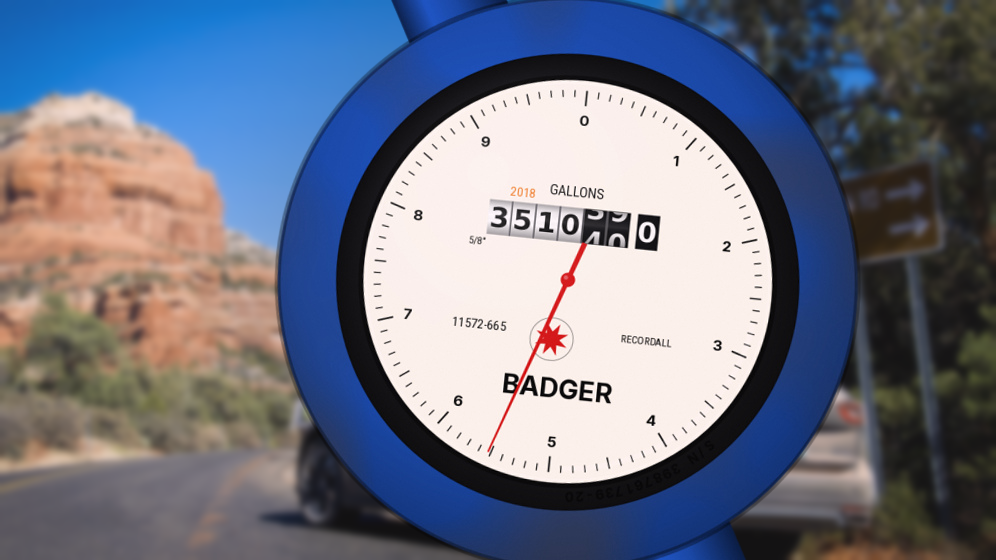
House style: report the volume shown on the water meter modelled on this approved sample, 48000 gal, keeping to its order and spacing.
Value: 3510395.5 gal
